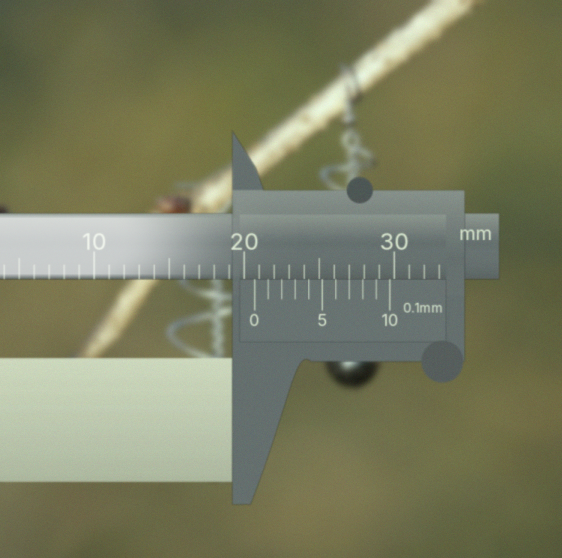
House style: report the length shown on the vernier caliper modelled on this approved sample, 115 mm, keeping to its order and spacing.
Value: 20.7 mm
